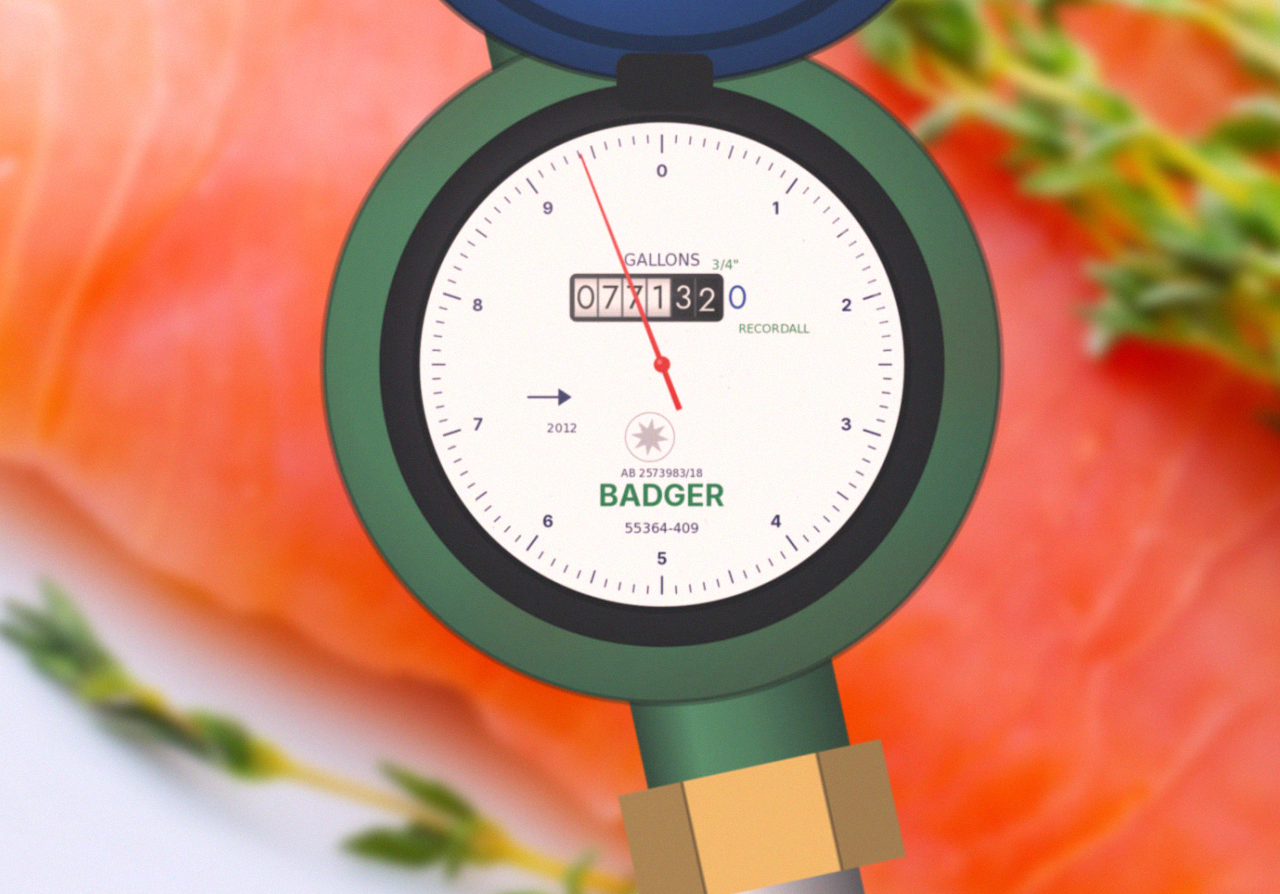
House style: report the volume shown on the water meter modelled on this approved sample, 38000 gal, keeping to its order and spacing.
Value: 771319.4 gal
